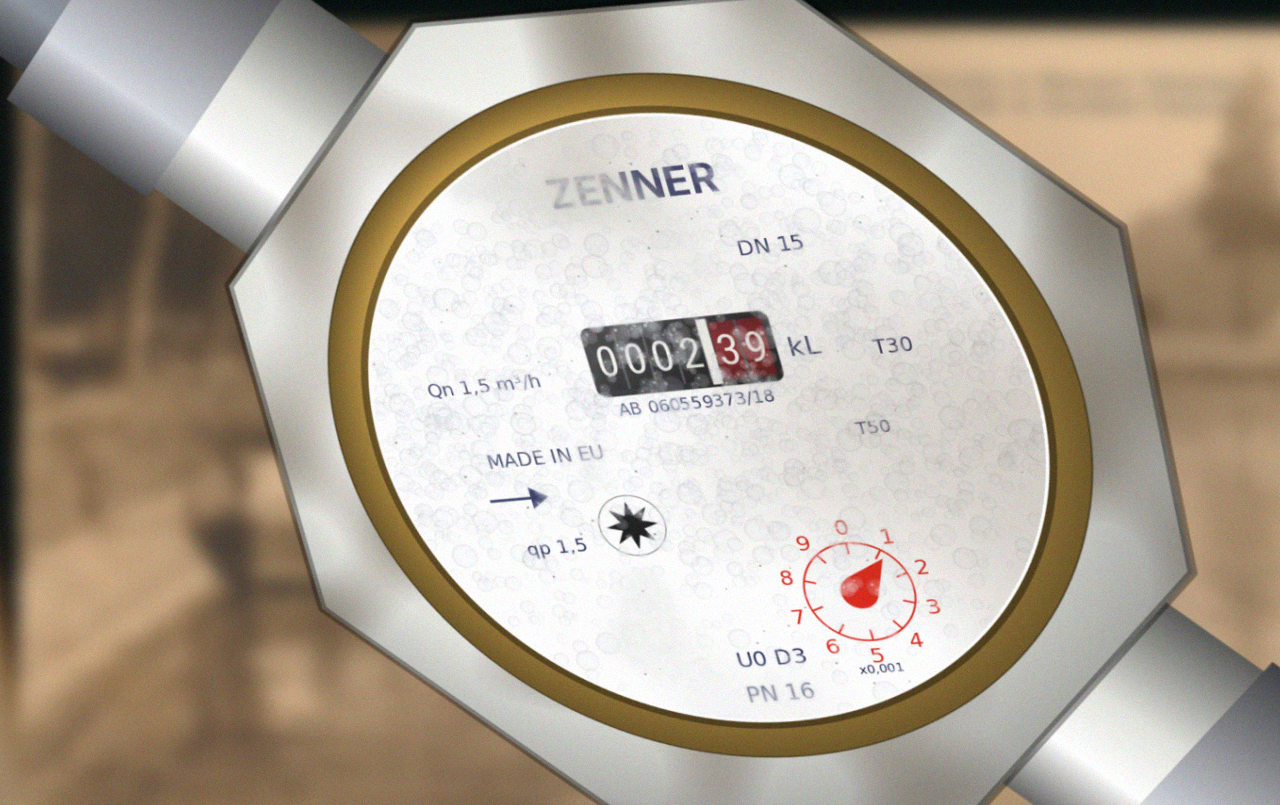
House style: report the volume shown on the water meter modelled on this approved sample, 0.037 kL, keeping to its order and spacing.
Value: 2.391 kL
